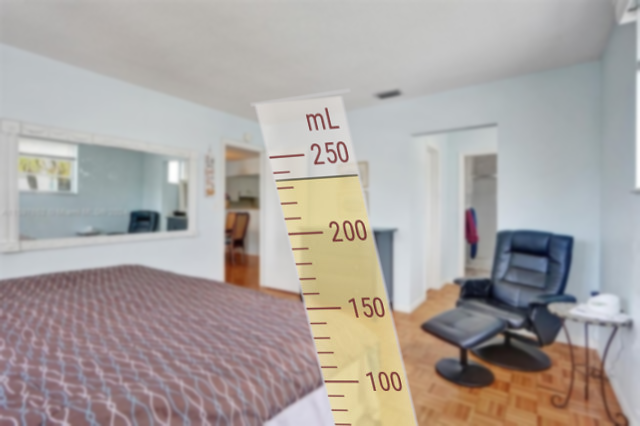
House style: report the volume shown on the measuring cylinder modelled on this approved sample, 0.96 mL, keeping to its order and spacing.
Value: 235 mL
